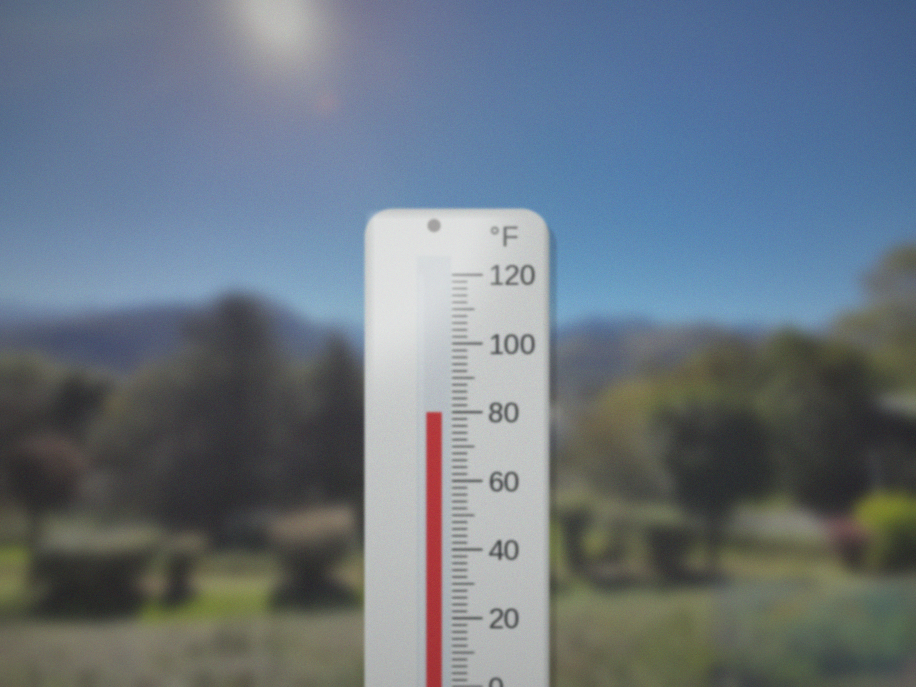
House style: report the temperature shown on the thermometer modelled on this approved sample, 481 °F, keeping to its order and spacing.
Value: 80 °F
